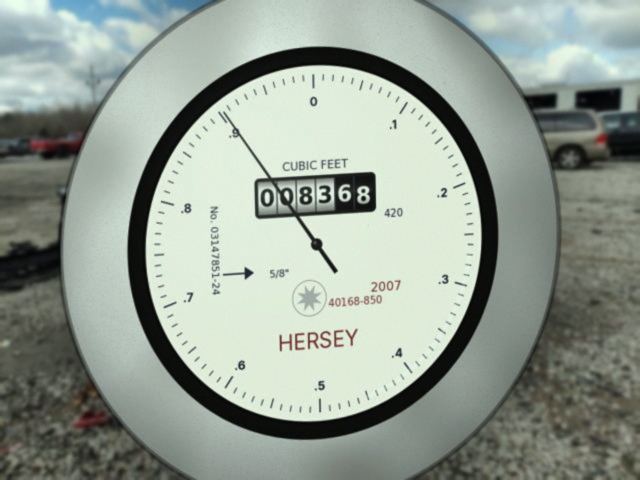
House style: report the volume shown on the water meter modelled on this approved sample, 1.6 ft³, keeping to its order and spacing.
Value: 8367.90 ft³
